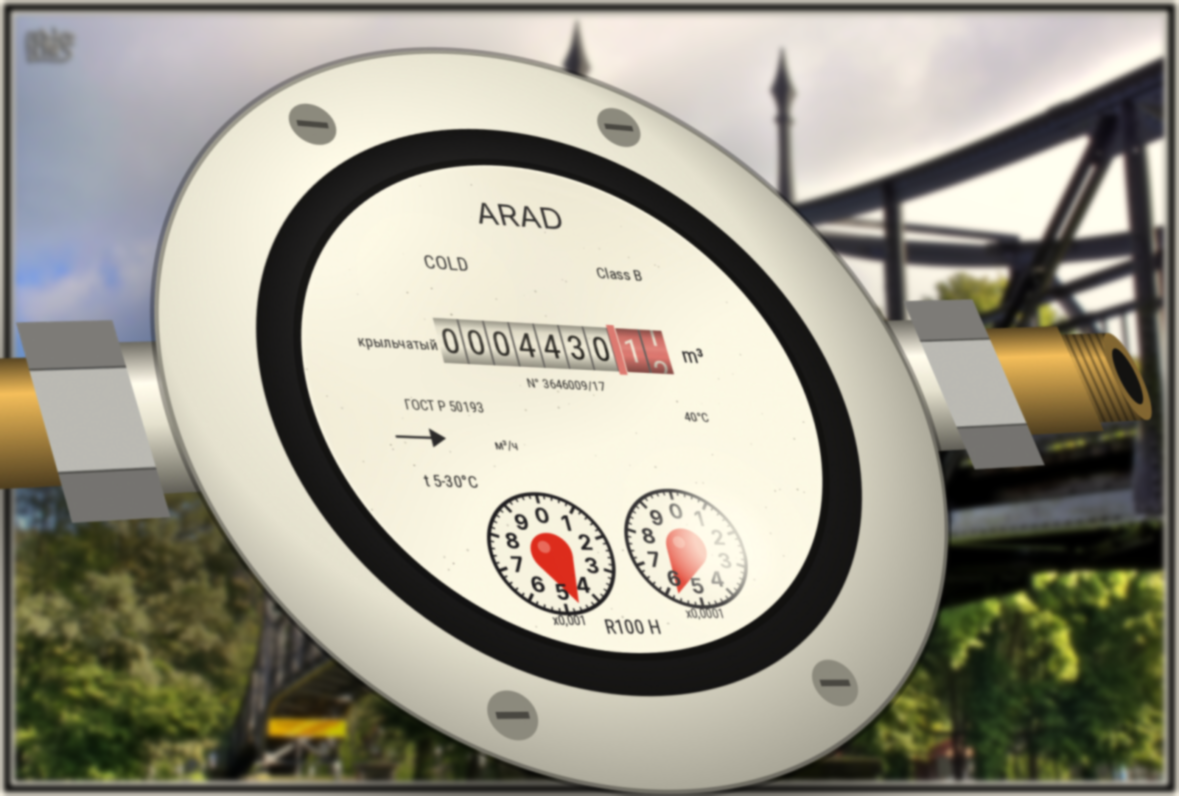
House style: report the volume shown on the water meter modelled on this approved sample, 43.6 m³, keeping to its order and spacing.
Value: 4430.1145 m³
